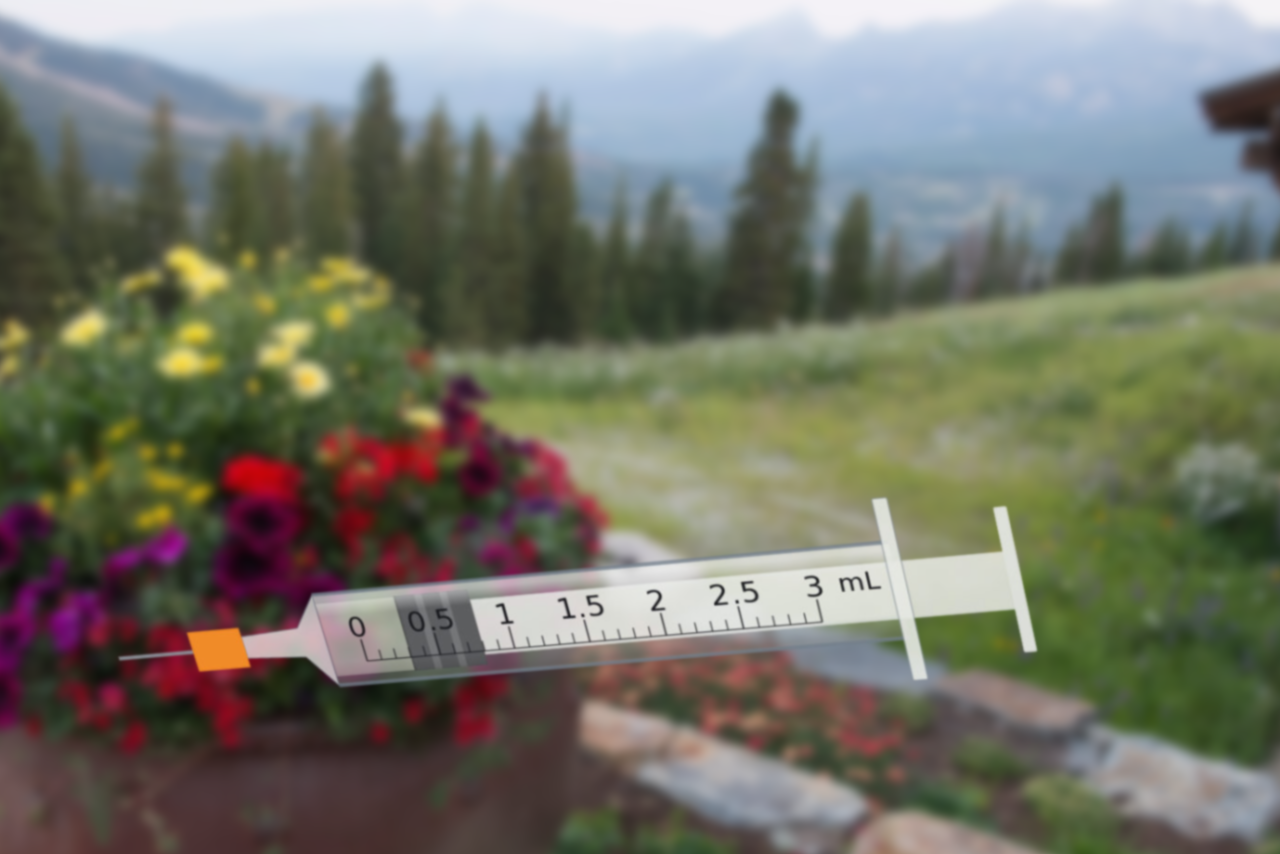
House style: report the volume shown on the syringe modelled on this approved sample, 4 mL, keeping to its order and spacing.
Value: 0.3 mL
